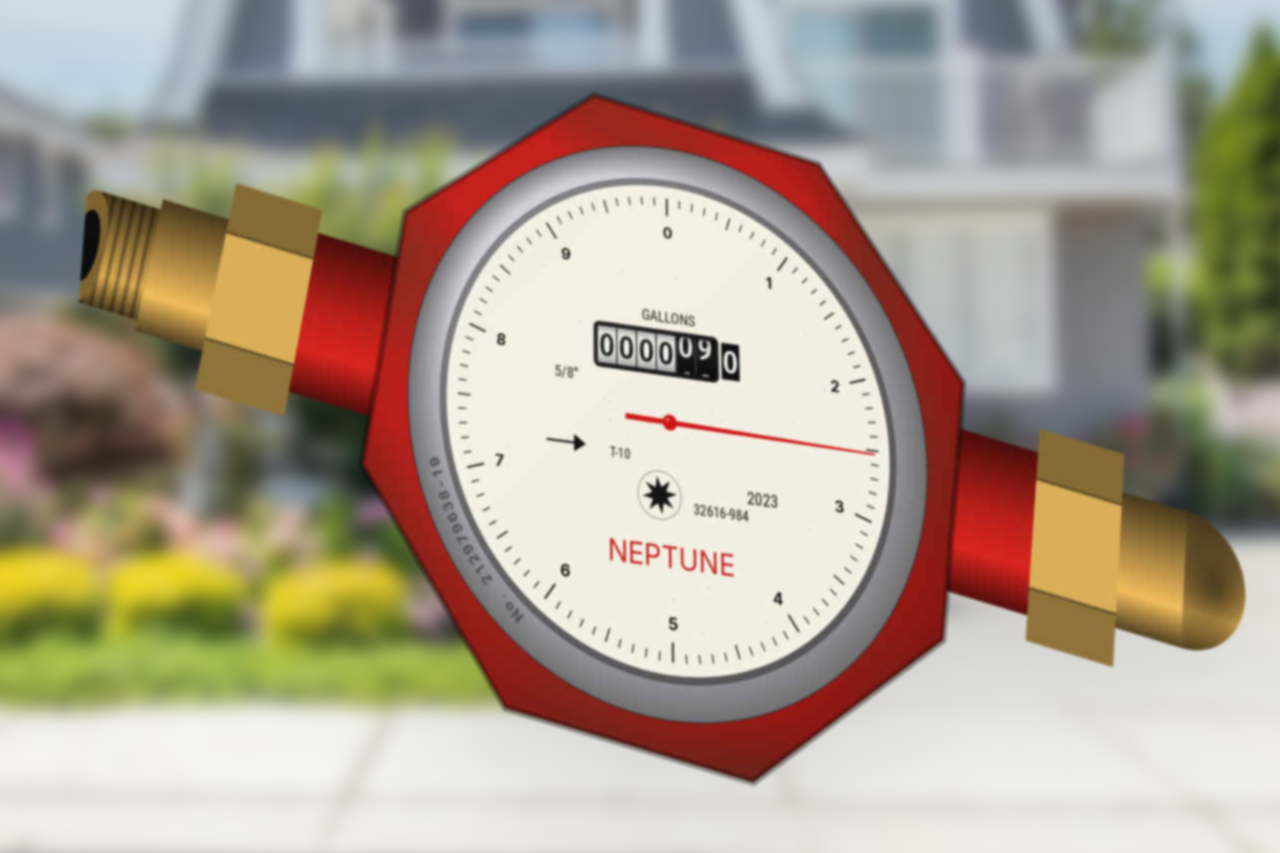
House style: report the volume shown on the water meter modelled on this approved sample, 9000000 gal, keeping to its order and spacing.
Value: 92.5 gal
